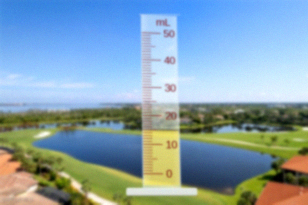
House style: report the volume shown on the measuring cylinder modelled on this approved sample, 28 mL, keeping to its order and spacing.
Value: 15 mL
